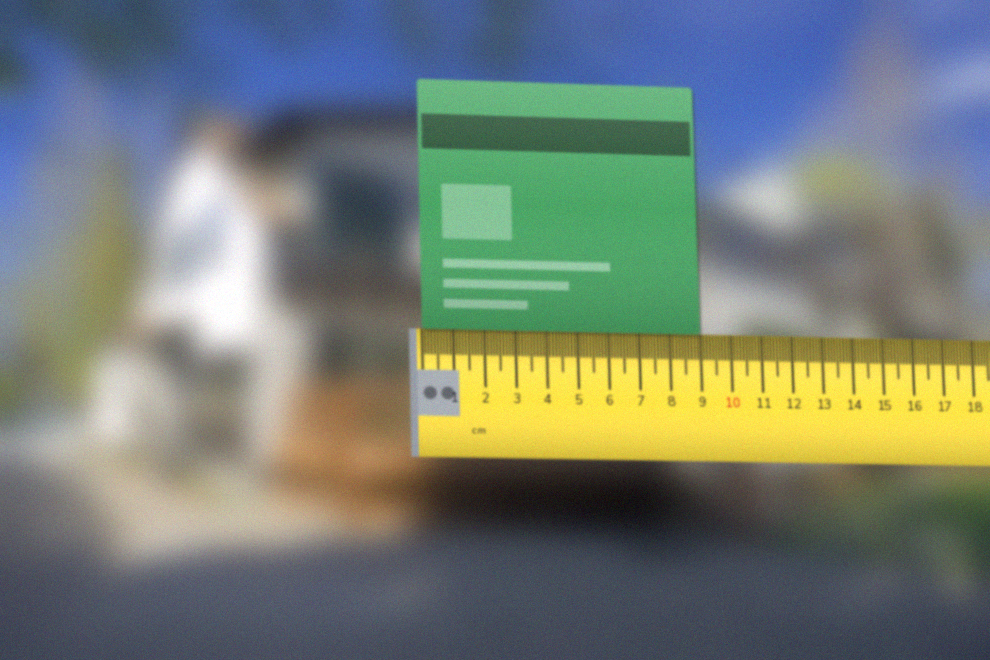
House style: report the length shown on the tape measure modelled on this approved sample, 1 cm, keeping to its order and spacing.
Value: 9 cm
